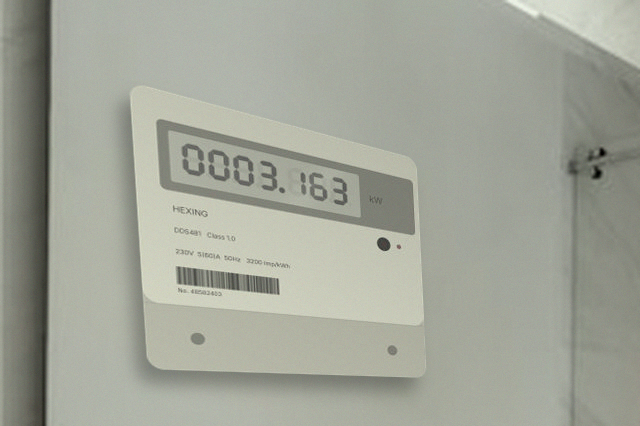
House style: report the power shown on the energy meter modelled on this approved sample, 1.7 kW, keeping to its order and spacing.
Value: 3.163 kW
